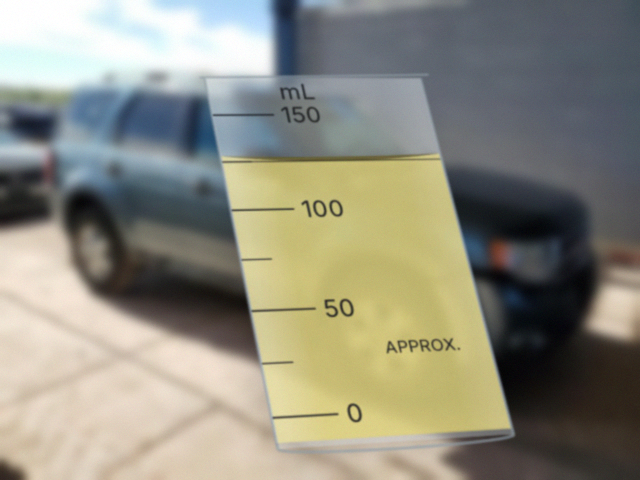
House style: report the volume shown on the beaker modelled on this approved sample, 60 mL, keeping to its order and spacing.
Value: 125 mL
